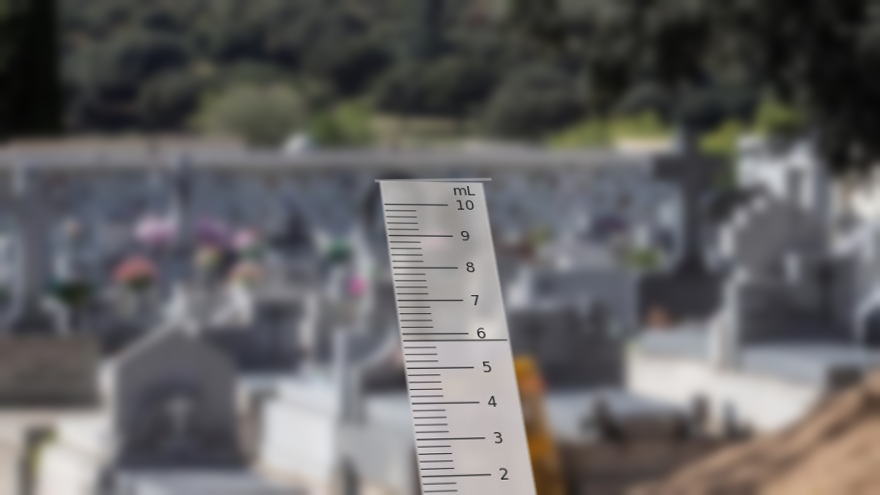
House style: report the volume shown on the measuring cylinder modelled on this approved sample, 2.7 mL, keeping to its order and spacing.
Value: 5.8 mL
